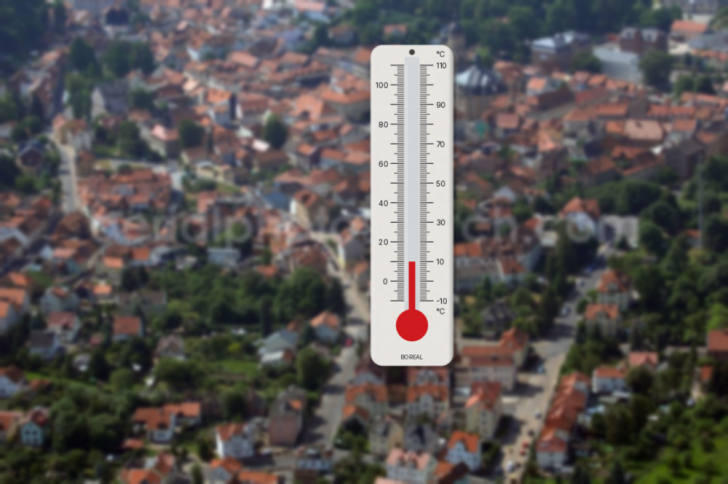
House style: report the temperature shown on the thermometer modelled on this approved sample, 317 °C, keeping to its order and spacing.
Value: 10 °C
